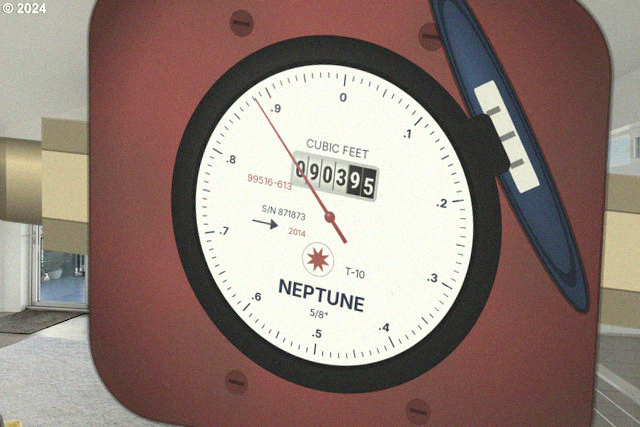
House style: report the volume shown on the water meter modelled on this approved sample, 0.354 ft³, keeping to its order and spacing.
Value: 90394.88 ft³
